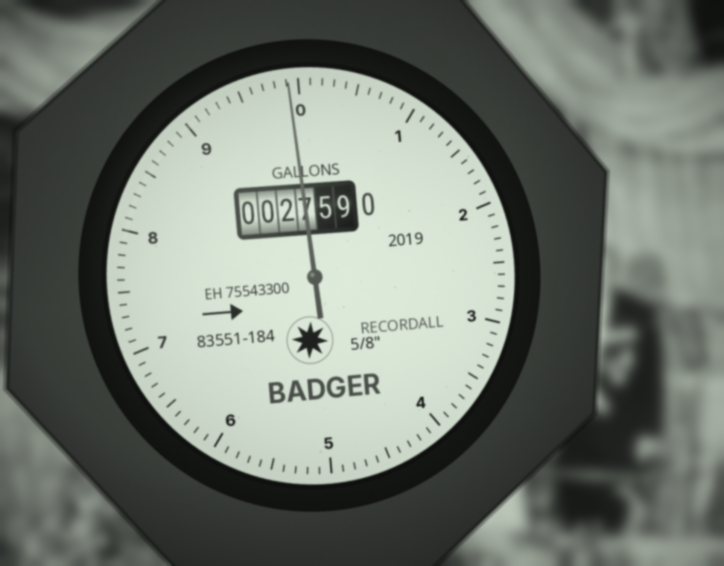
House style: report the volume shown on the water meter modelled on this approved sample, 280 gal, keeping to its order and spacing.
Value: 27589.9 gal
